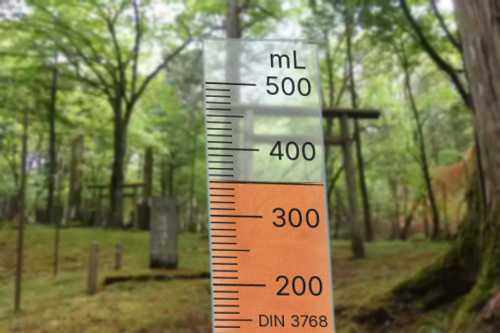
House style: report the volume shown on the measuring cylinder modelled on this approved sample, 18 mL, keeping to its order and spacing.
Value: 350 mL
